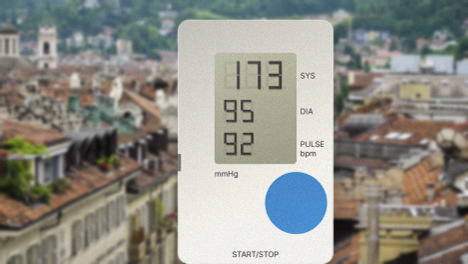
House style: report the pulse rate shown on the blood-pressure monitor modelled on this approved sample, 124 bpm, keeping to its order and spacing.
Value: 92 bpm
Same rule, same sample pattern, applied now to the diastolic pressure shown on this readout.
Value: 95 mmHg
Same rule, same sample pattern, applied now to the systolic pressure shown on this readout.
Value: 173 mmHg
